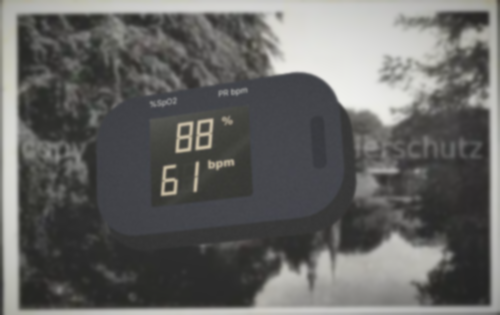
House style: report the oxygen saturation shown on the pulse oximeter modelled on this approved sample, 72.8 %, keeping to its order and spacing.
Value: 88 %
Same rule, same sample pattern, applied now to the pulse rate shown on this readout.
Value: 61 bpm
